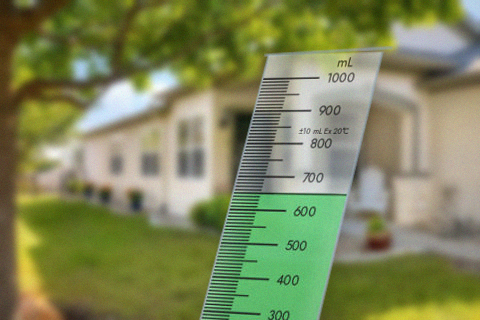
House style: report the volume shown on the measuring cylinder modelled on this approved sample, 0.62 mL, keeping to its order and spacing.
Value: 650 mL
